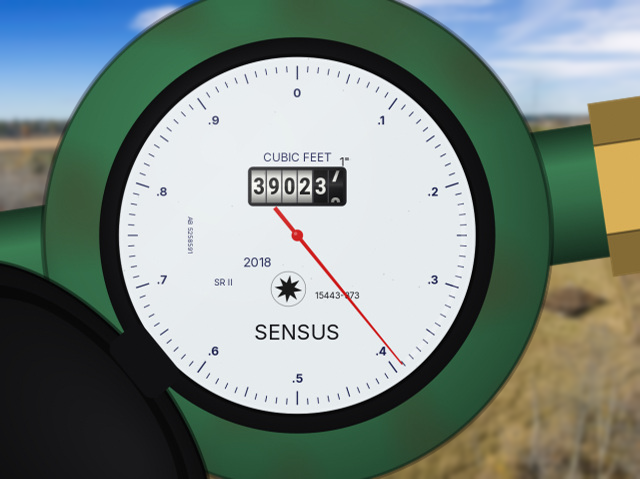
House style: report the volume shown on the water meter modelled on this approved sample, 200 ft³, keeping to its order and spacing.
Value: 390237.39 ft³
